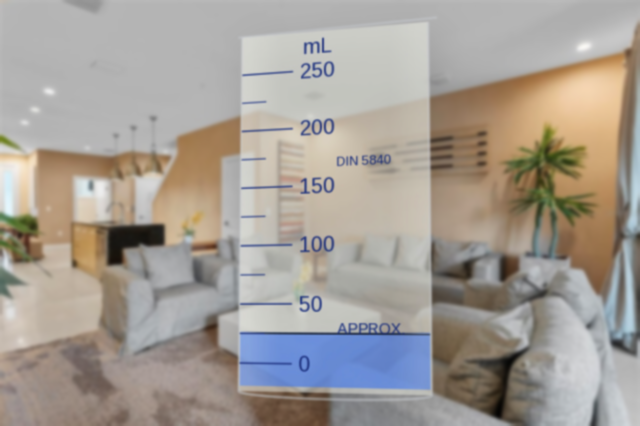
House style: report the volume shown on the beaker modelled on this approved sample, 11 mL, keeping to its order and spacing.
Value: 25 mL
